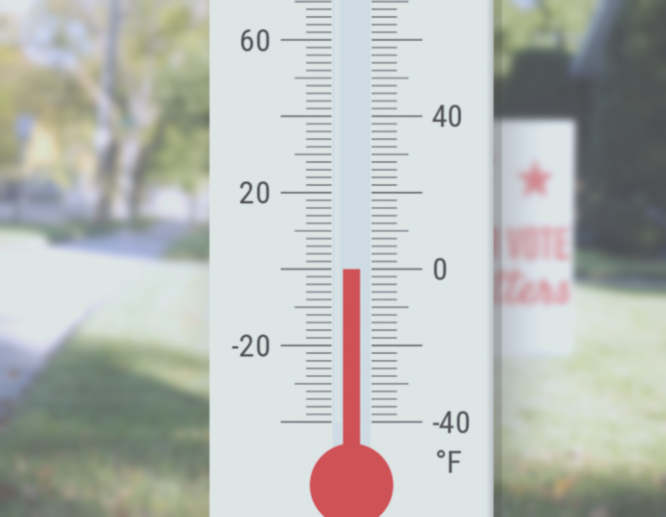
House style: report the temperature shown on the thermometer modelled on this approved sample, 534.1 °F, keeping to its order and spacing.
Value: 0 °F
